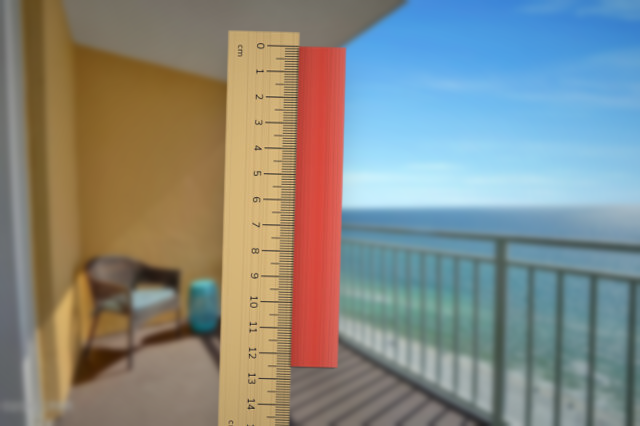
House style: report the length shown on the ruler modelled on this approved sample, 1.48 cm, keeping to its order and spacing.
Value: 12.5 cm
